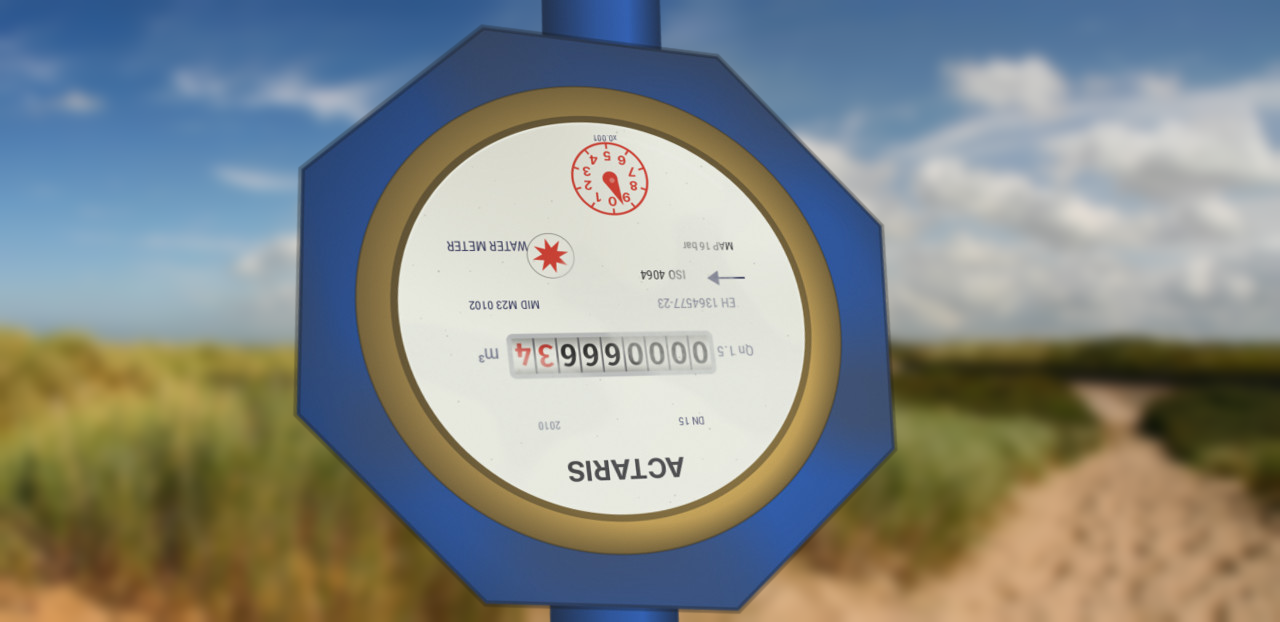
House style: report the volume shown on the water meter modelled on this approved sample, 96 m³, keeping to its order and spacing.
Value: 666.339 m³
